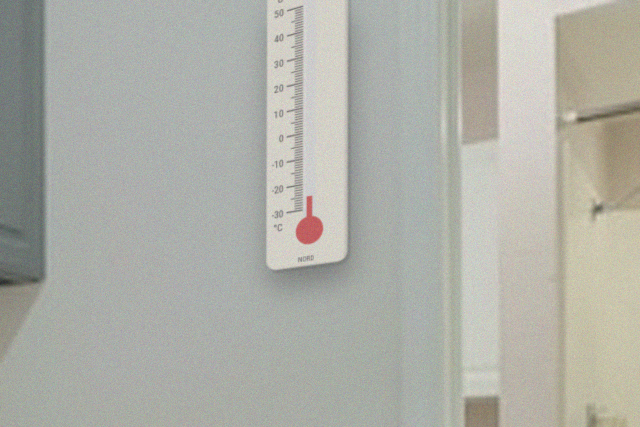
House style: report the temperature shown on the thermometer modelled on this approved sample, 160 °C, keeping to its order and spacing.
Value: -25 °C
